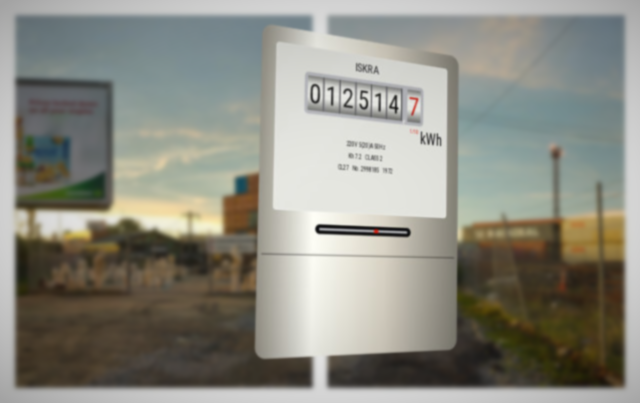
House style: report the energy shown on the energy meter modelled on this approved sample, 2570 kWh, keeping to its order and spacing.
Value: 12514.7 kWh
